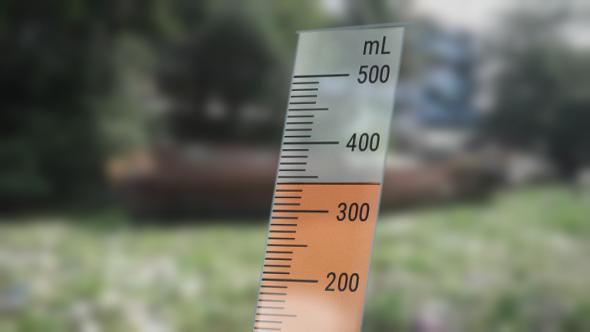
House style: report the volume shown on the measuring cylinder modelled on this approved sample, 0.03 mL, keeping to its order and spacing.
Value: 340 mL
